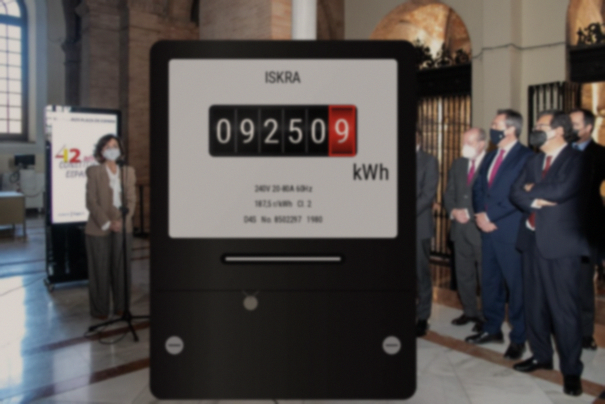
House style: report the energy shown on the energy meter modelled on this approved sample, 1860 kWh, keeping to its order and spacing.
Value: 9250.9 kWh
